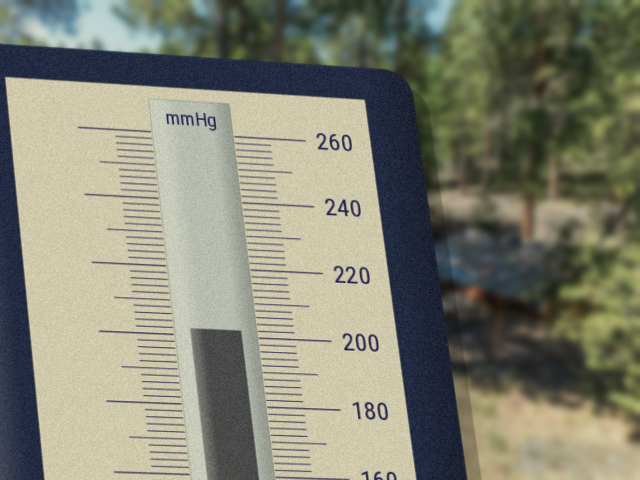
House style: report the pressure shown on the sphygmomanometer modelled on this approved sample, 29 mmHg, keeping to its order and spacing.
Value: 202 mmHg
